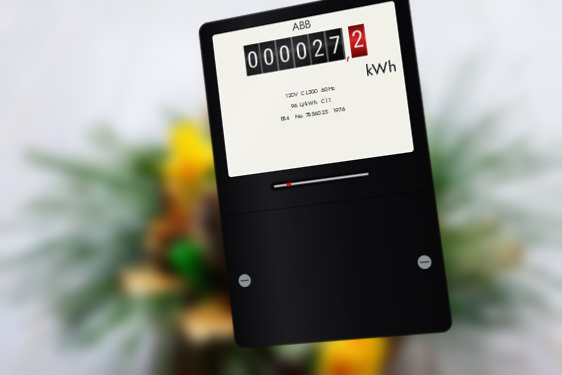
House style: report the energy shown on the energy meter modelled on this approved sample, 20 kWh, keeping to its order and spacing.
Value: 27.2 kWh
